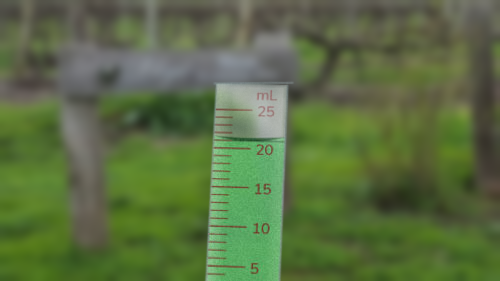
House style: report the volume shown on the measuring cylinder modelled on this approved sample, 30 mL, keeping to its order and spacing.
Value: 21 mL
